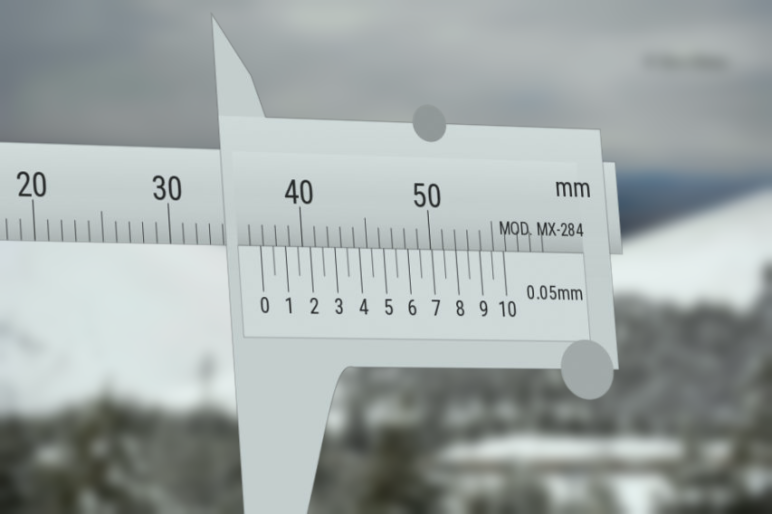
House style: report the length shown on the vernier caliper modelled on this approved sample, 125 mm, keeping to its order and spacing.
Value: 36.8 mm
